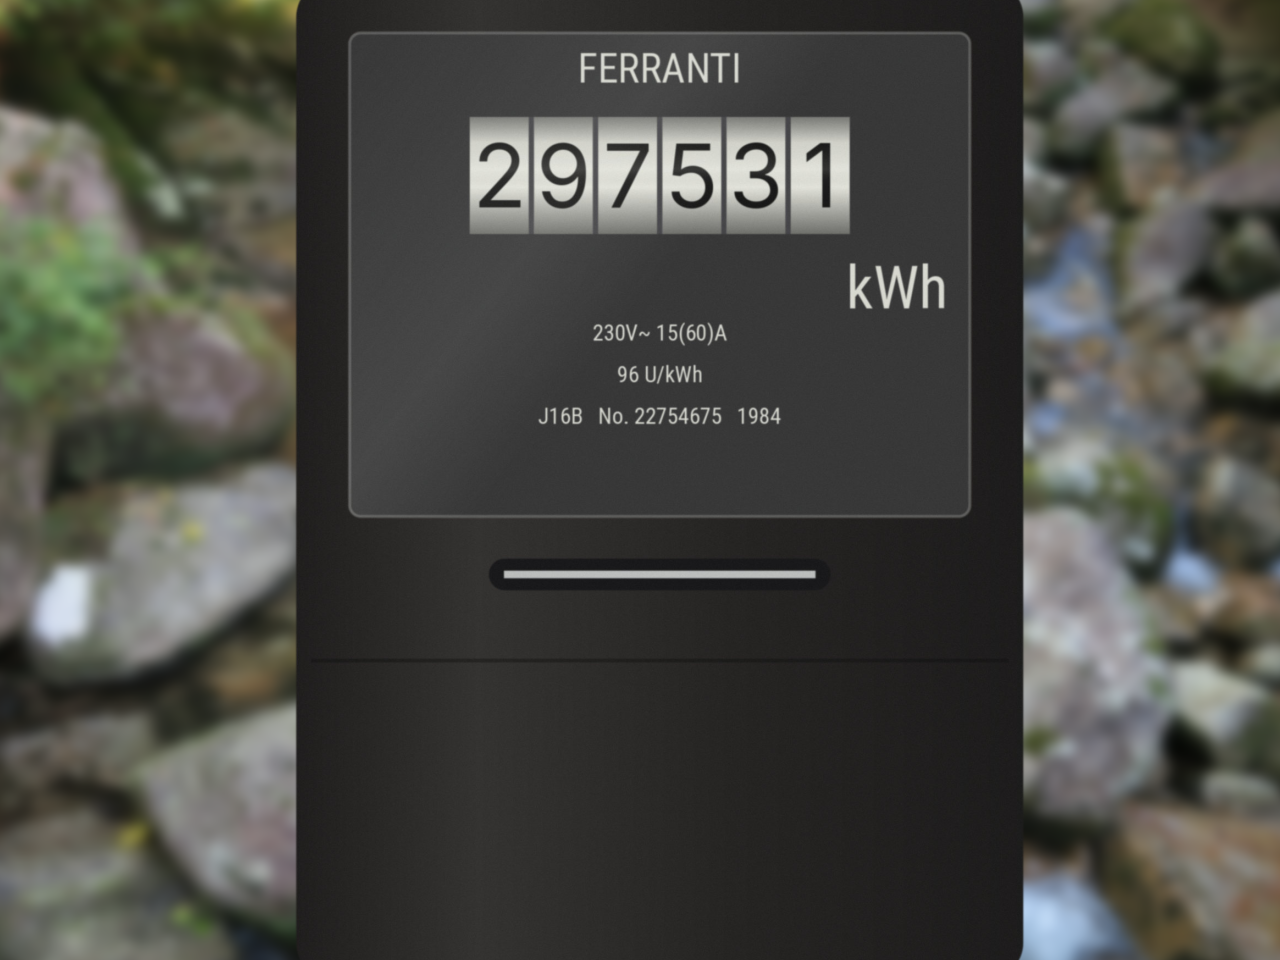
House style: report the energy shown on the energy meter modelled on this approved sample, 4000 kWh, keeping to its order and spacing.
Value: 297531 kWh
